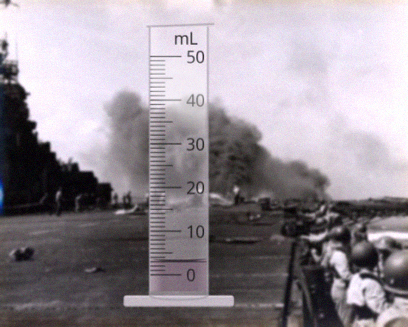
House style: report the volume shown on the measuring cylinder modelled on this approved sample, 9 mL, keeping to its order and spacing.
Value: 3 mL
